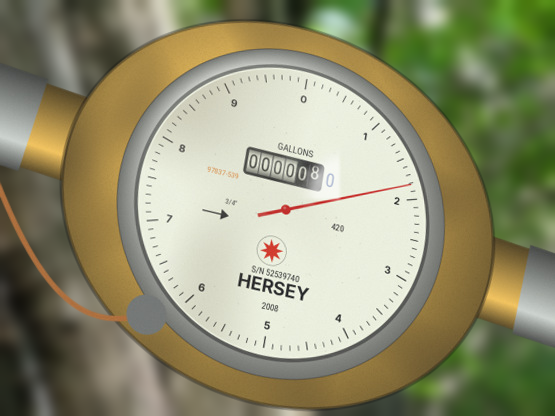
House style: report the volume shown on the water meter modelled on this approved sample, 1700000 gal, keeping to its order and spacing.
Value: 81.8 gal
